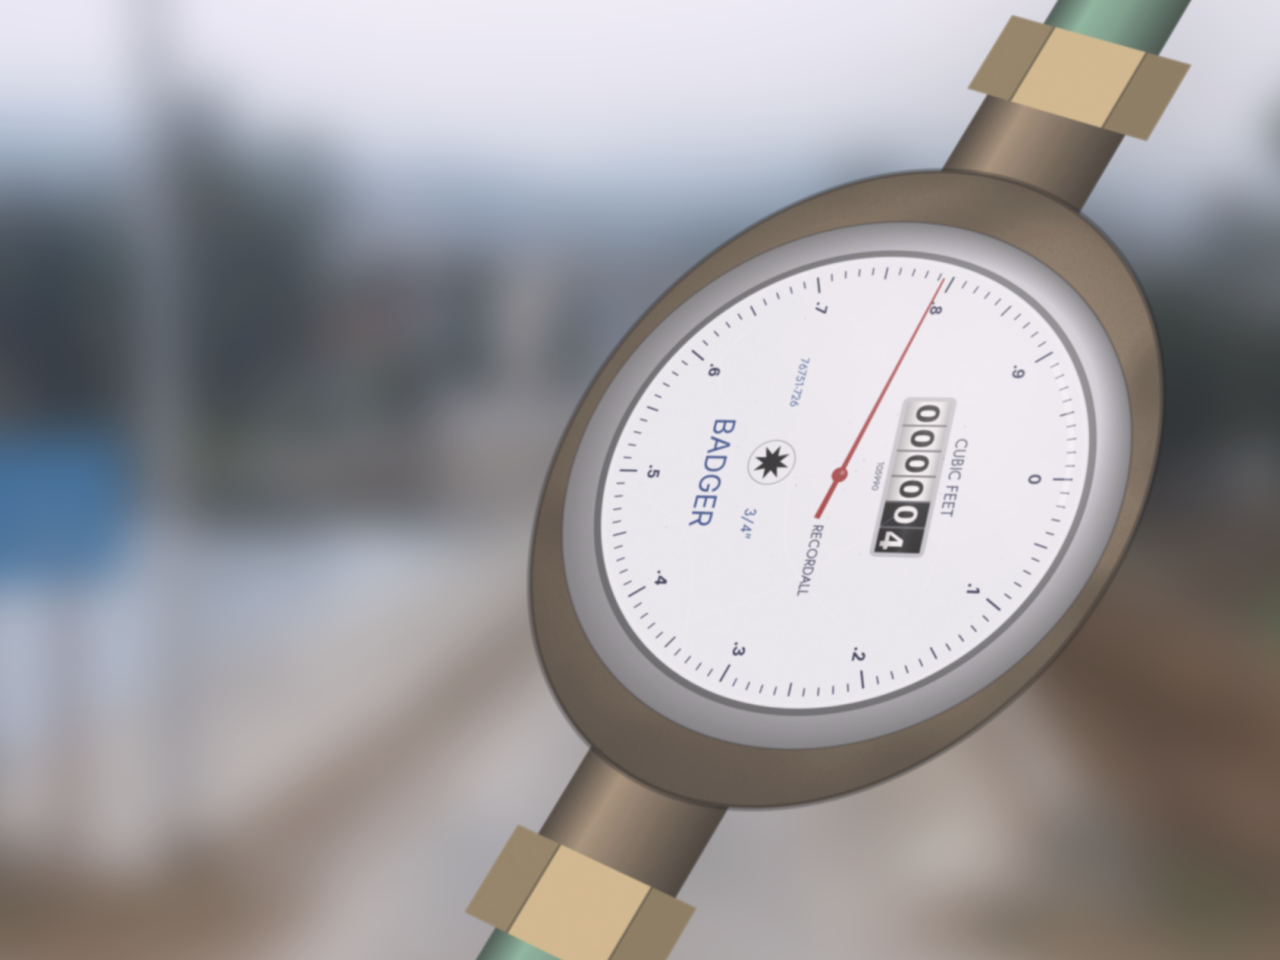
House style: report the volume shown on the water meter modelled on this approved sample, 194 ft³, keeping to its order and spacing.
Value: 3.79 ft³
